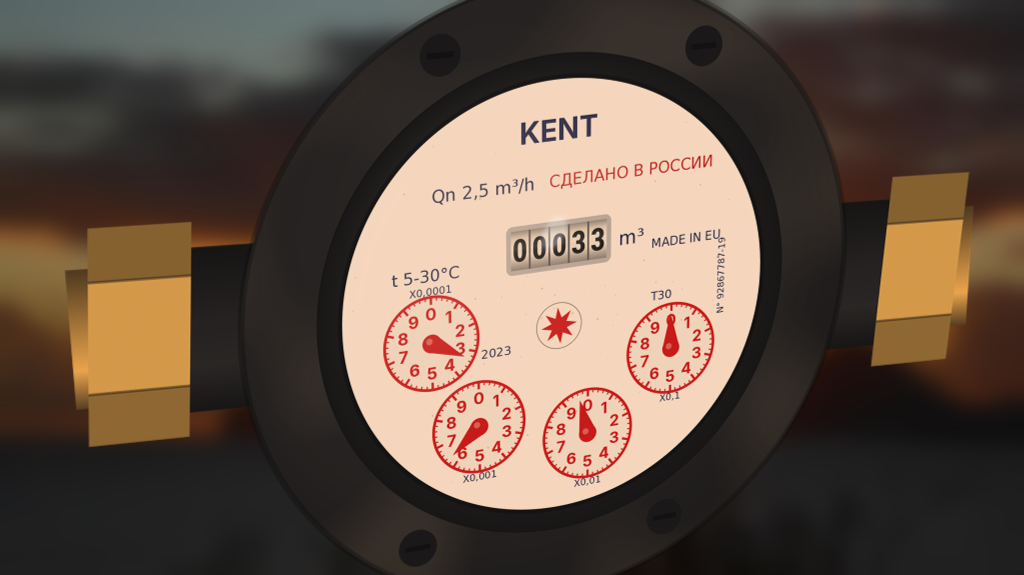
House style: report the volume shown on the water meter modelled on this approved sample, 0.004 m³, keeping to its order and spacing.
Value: 32.9963 m³
